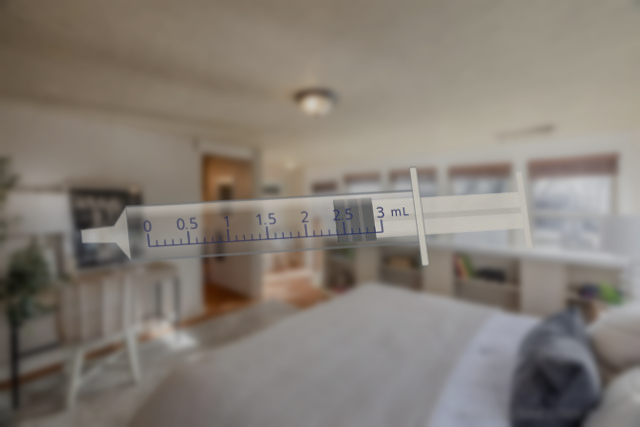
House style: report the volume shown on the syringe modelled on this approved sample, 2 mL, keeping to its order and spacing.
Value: 2.4 mL
